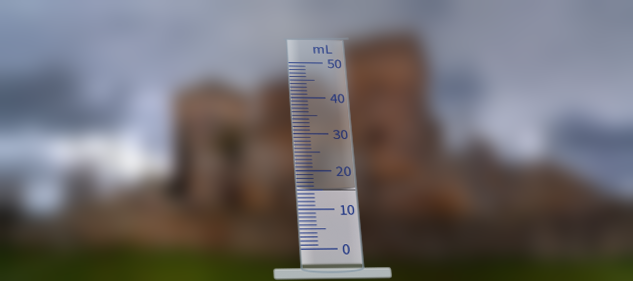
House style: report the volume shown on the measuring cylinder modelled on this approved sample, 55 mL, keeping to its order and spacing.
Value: 15 mL
